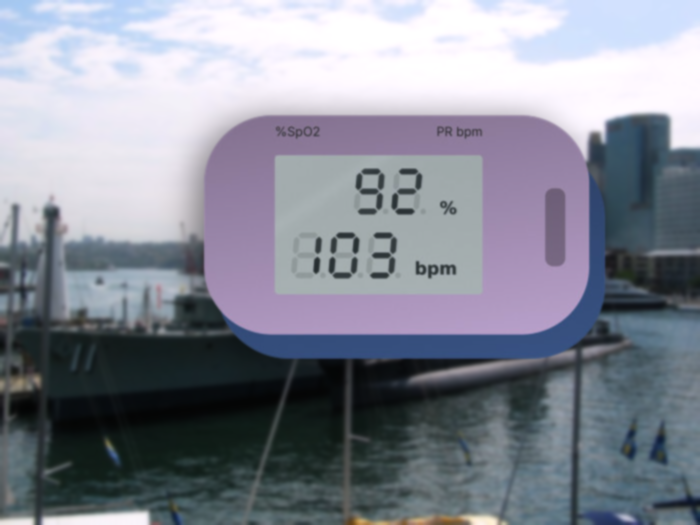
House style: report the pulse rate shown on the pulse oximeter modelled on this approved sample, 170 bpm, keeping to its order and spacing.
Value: 103 bpm
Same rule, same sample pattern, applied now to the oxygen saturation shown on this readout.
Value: 92 %
